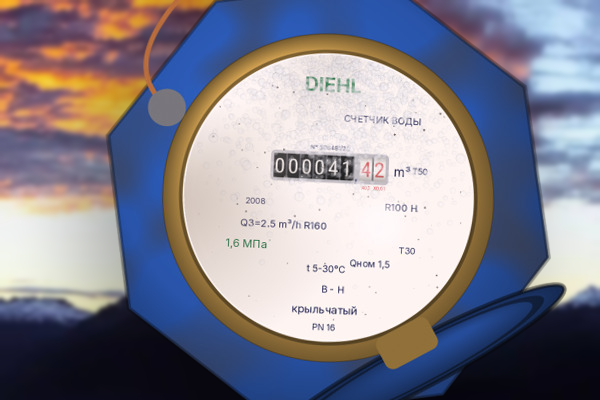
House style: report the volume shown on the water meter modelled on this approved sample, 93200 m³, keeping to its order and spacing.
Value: 41.42 m³
